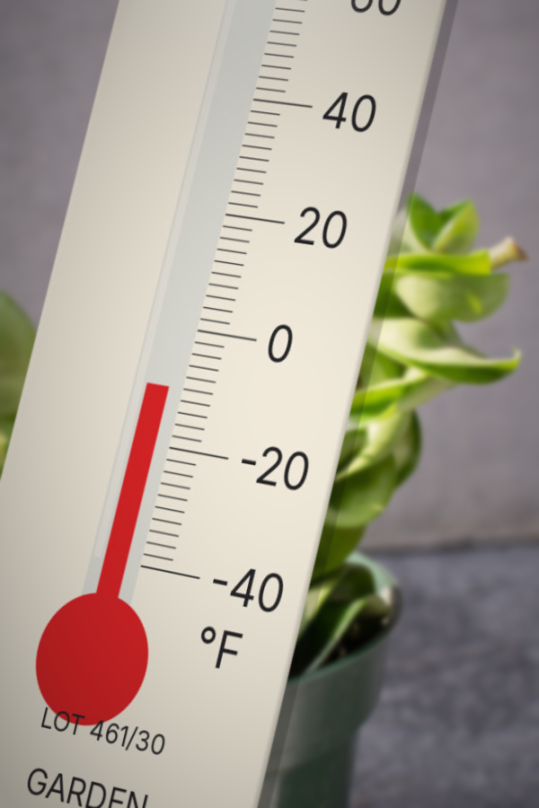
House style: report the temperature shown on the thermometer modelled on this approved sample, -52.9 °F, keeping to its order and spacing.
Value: -10 °F
